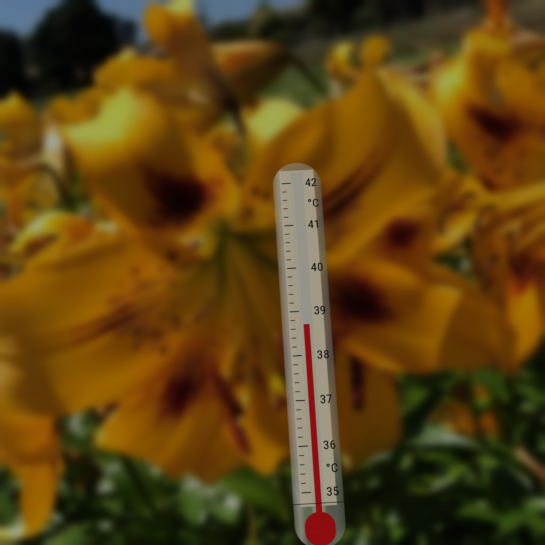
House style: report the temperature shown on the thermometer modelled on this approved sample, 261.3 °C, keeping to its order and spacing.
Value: 38.7 °C
